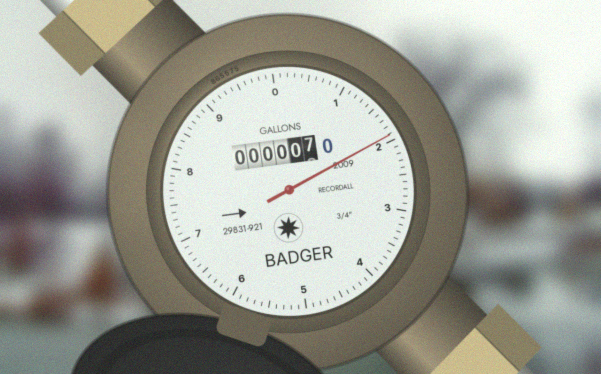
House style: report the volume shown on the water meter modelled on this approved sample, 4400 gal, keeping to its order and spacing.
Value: 71.9 gal
